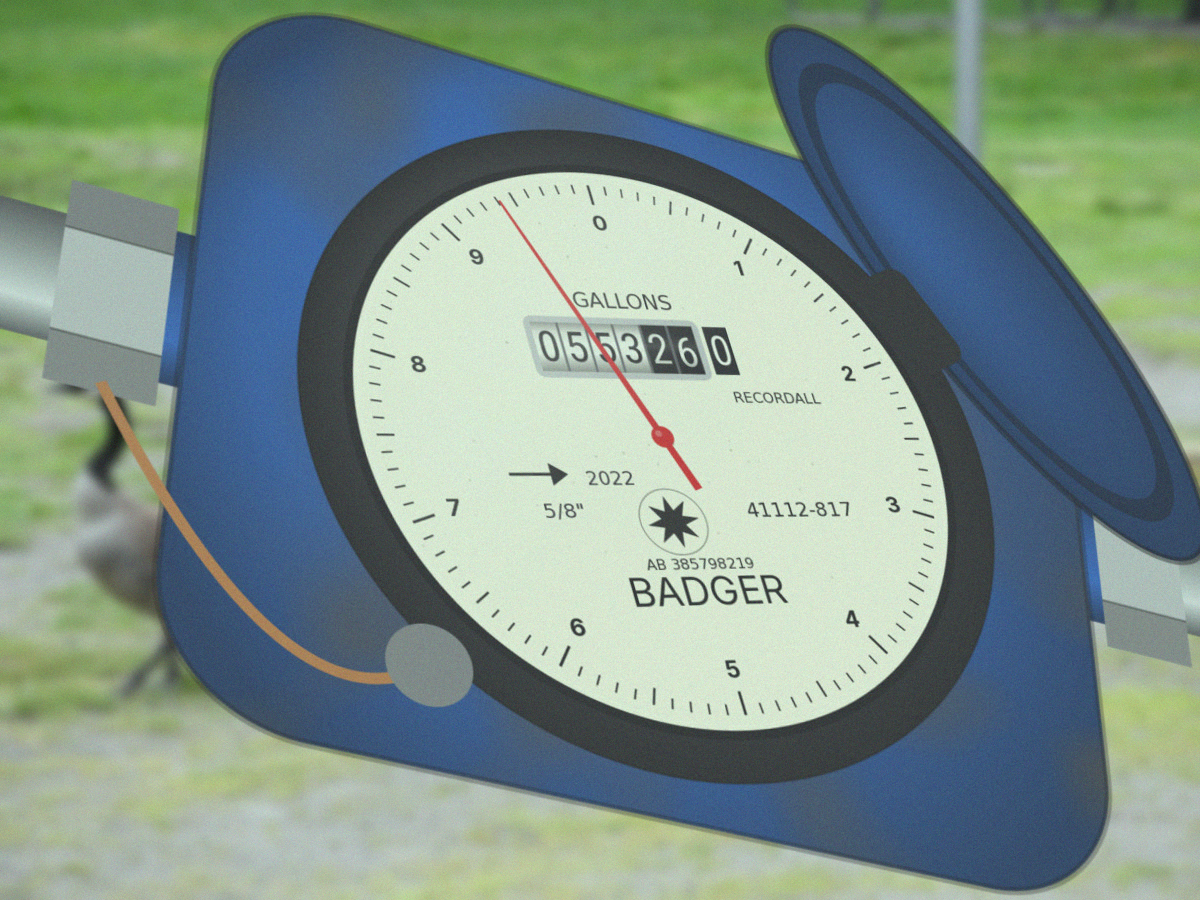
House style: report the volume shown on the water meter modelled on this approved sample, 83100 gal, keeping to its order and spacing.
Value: 553259.4 gal
